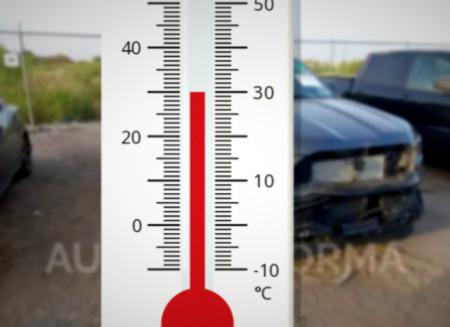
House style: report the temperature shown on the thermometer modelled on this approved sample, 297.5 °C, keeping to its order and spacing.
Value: 30 °C
